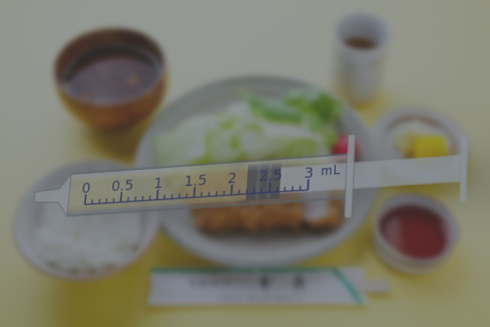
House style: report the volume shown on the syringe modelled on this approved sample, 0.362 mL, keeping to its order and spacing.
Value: 2.2 mL
